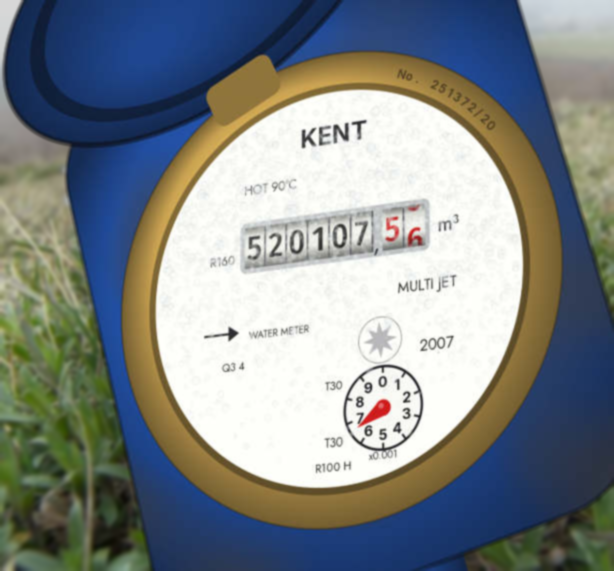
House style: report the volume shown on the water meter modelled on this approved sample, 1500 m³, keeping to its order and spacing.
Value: 520107.556 m³
